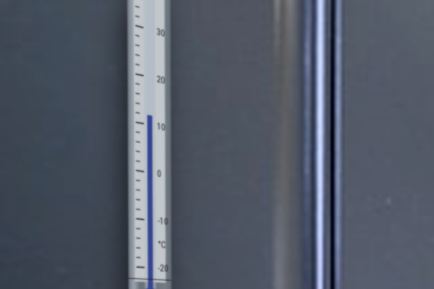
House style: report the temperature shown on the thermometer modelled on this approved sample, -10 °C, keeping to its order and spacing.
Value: 12 °C
